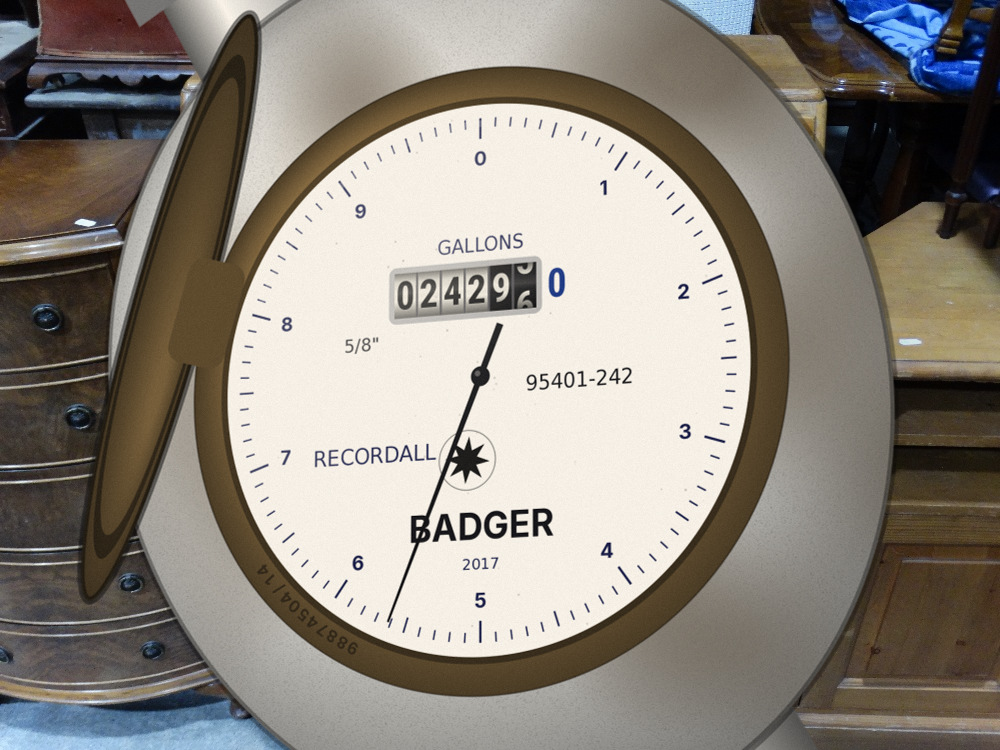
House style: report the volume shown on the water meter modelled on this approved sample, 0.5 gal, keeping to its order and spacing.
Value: 242955.6 gal
